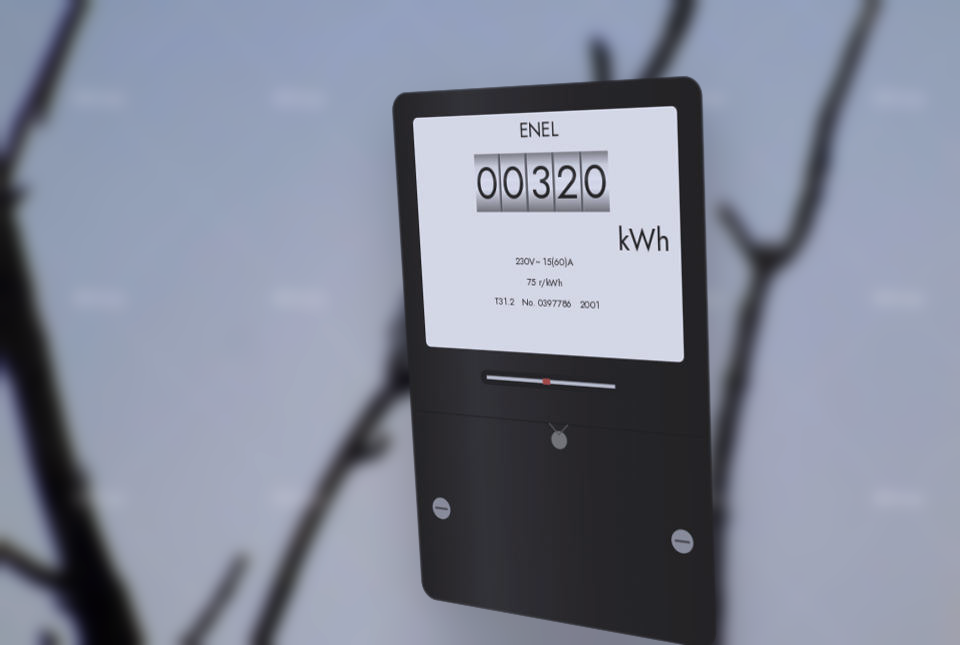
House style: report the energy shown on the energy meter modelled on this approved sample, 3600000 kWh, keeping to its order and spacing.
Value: 320 kWh
